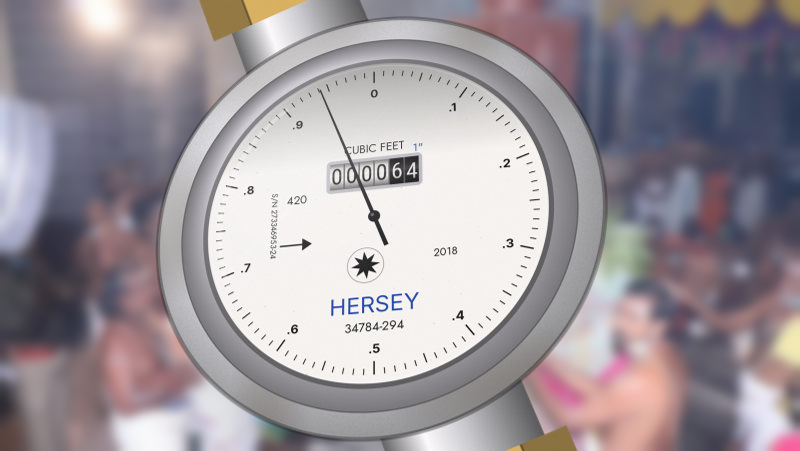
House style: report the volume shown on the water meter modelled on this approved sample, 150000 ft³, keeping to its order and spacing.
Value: 63.94 ft³
